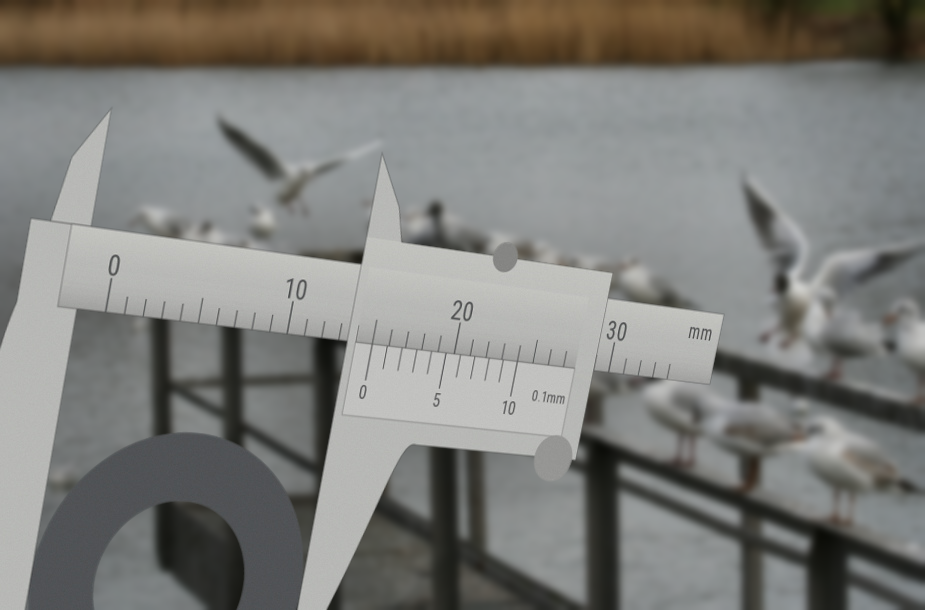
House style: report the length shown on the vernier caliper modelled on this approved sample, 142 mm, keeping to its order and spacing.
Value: 15.0 mm
